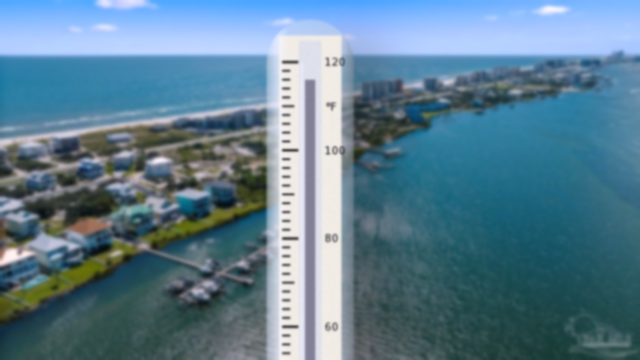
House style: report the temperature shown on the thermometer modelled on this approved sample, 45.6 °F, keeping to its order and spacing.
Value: 116 °F
